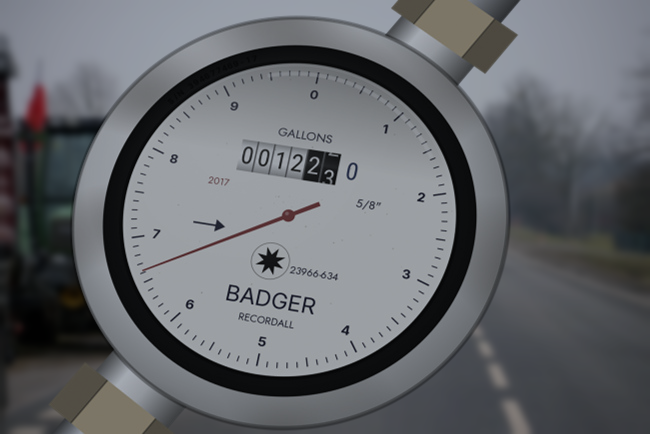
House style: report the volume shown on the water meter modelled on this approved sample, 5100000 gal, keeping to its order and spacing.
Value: 12226.6 gal
